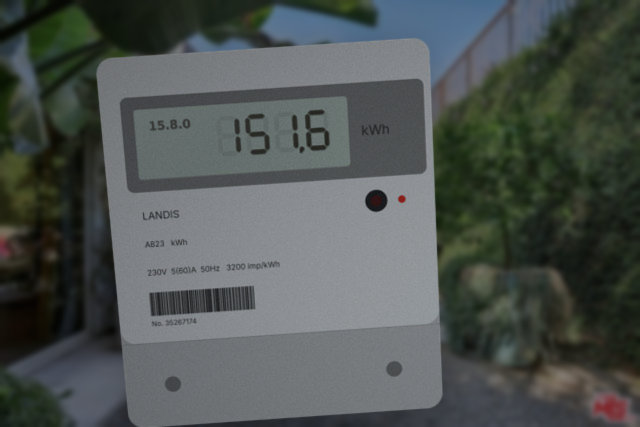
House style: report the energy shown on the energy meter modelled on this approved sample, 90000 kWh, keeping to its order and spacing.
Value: 151.6 kWh
